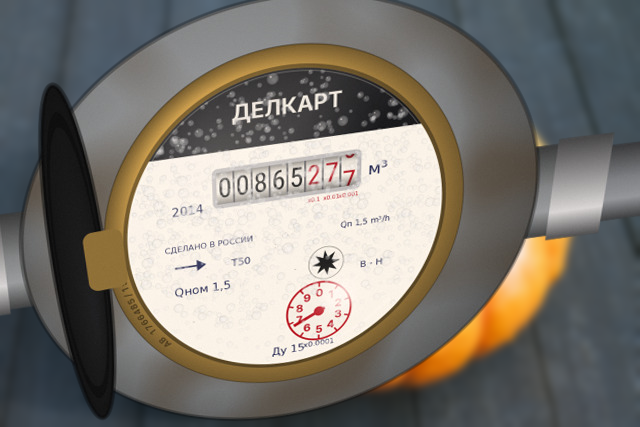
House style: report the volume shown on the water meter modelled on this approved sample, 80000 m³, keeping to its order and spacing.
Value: 865.2766 m³
